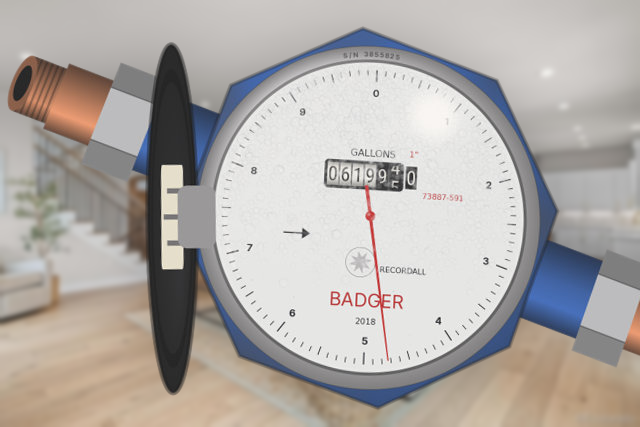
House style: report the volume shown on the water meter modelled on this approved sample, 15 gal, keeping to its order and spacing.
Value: 619944.7 gal
